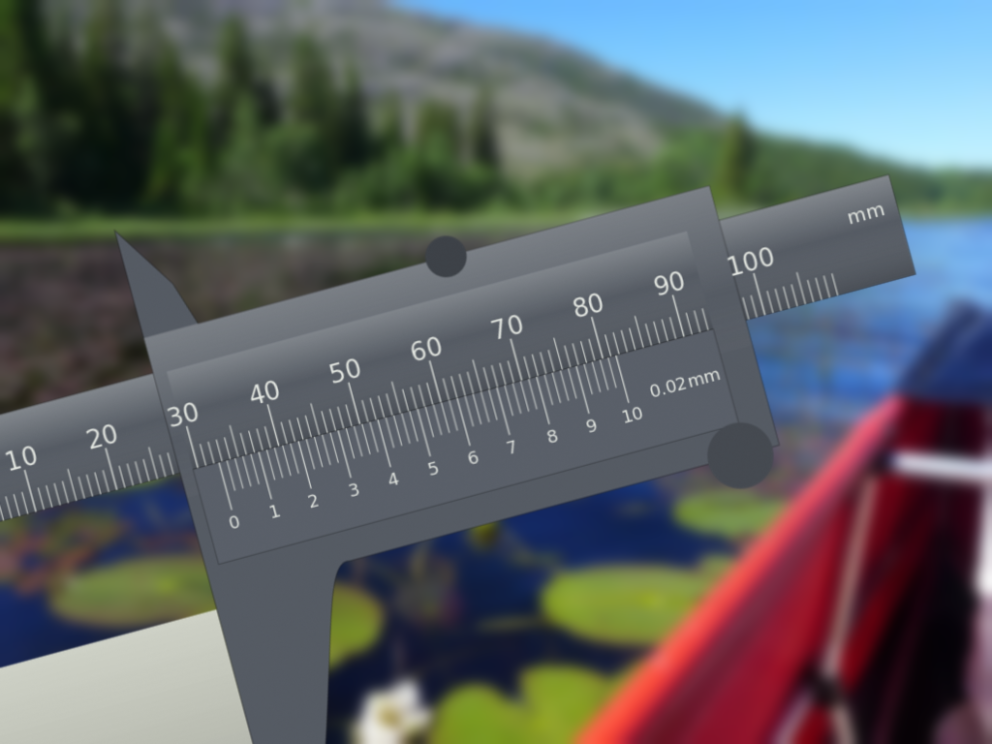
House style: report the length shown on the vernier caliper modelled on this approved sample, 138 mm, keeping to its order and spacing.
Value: 32.6 mm
